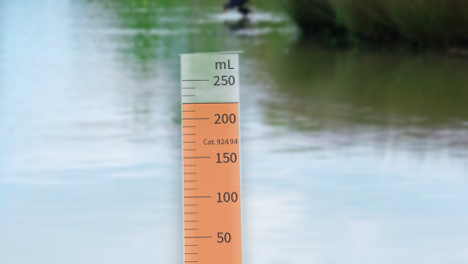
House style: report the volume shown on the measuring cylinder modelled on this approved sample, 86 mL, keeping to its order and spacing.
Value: 220 mL
